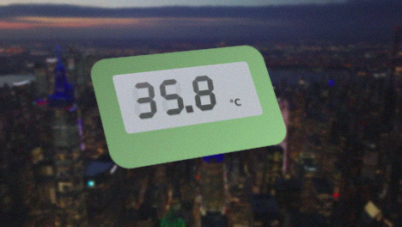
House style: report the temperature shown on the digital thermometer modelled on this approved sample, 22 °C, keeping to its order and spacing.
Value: 35.8 °C
